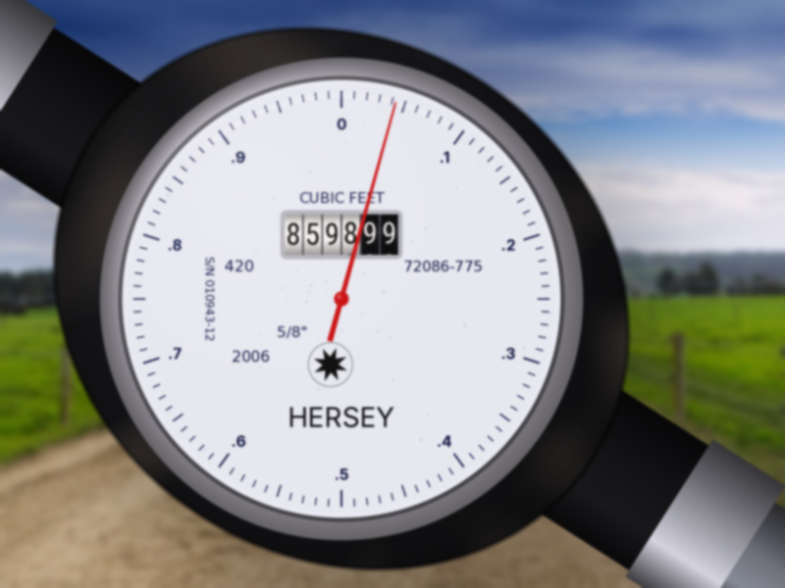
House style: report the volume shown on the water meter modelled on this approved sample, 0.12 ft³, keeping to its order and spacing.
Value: 859899.04 ft³
